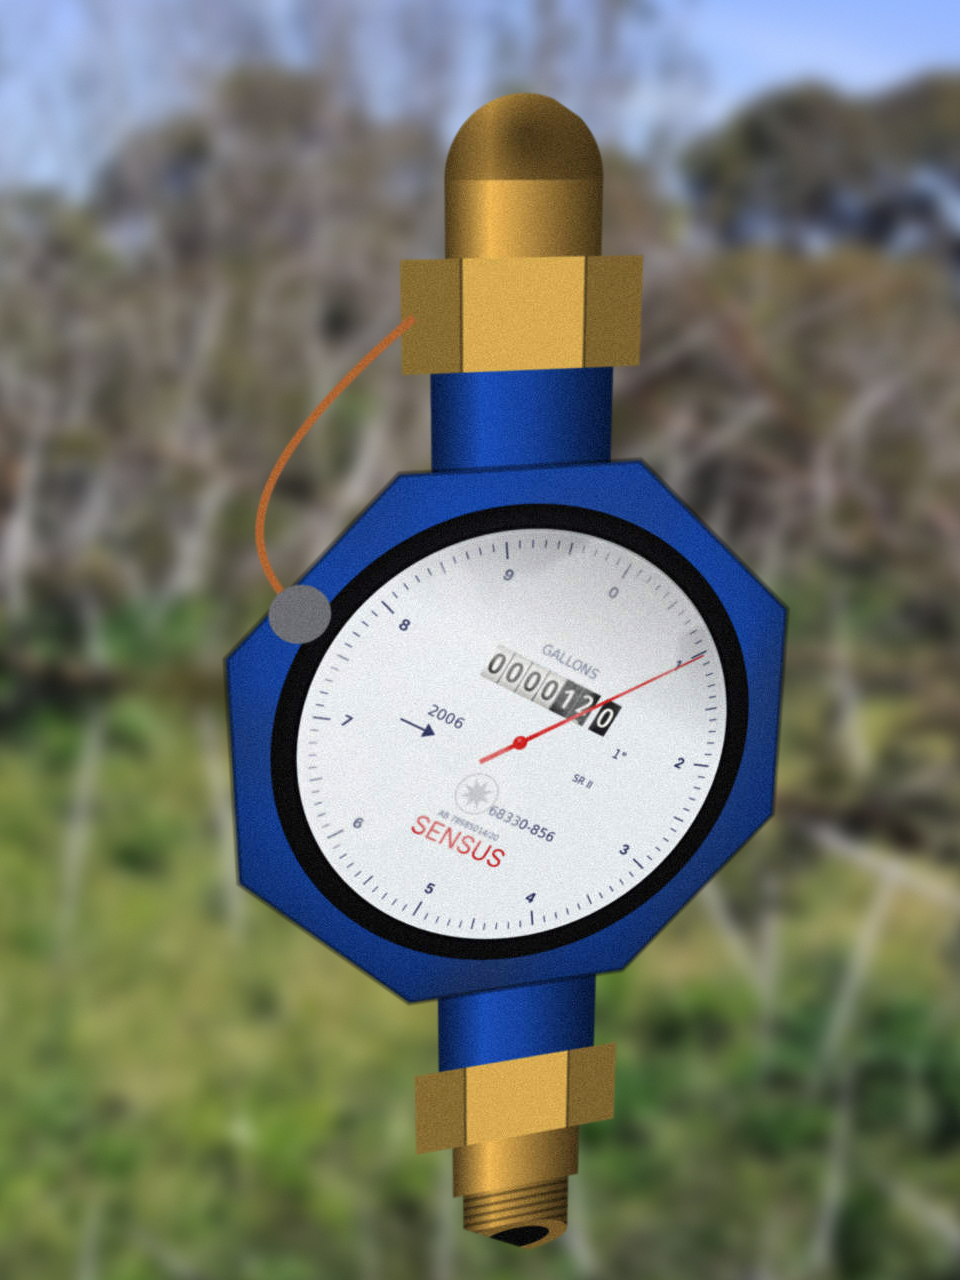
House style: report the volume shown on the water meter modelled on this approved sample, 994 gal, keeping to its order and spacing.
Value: 121.0 gal
